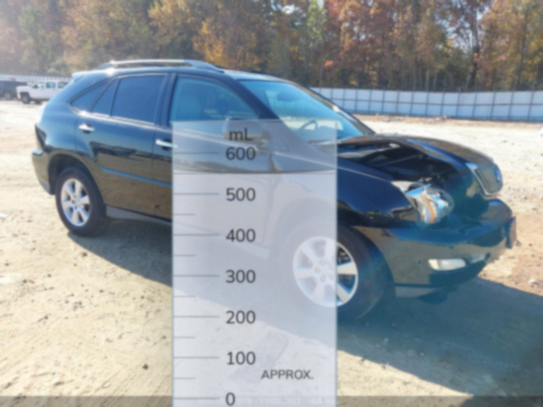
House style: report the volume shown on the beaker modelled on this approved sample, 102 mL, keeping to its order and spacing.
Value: 550 mL
